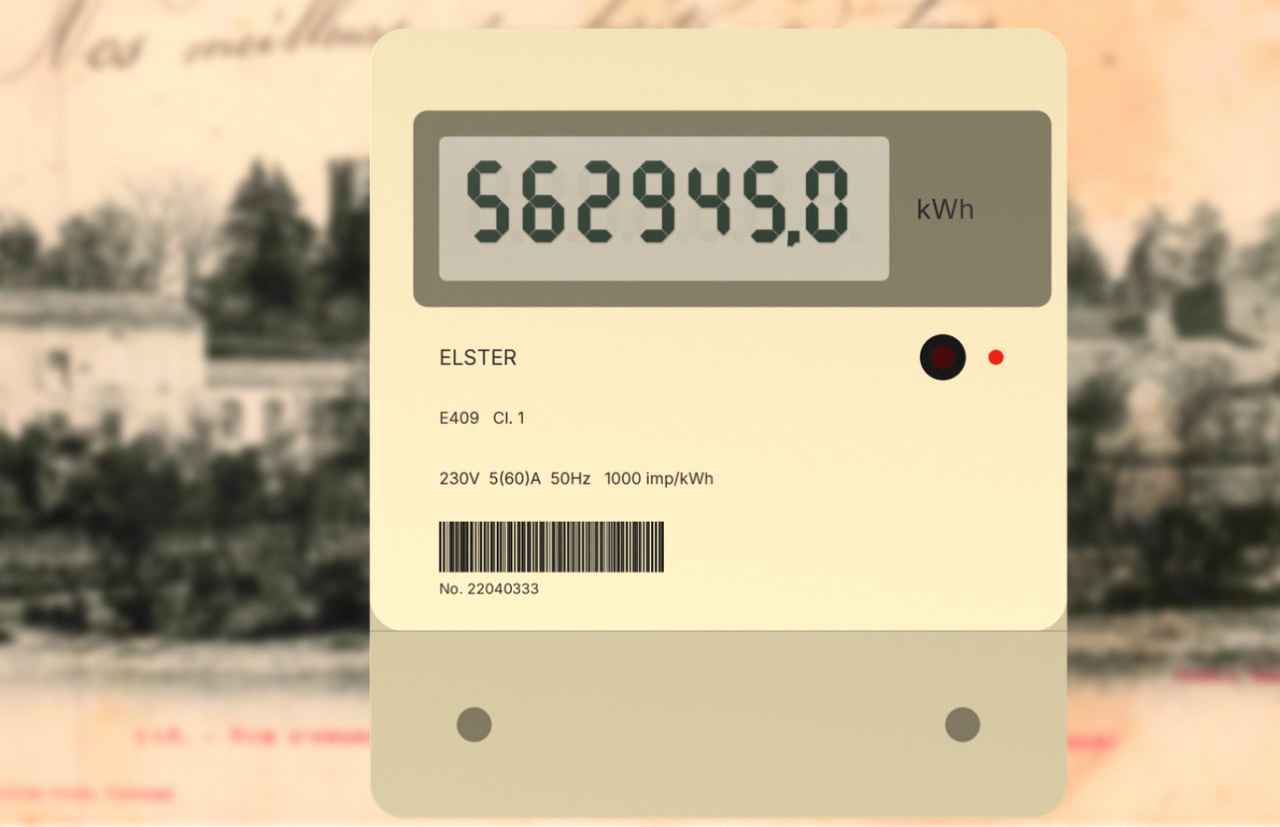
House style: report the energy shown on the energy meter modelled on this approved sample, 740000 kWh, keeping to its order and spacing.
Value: 562945.0 kWh
